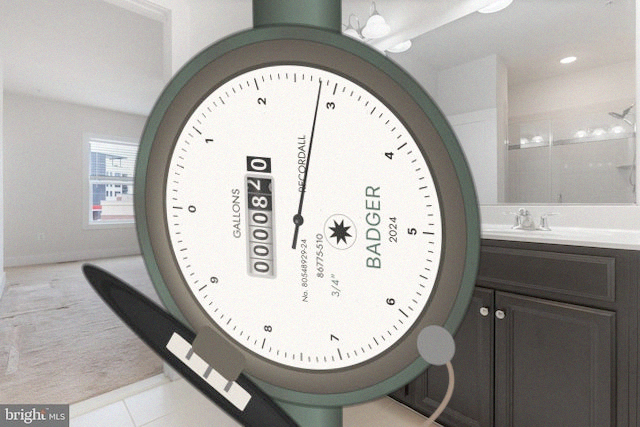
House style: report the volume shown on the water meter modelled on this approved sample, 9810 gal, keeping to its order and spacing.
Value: 822.8 gal
